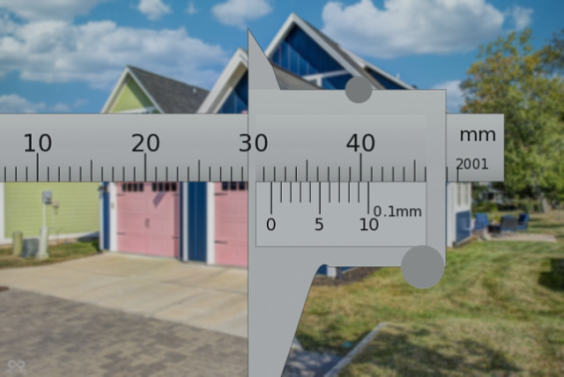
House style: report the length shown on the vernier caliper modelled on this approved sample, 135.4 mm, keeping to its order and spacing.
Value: 31.7 mm
